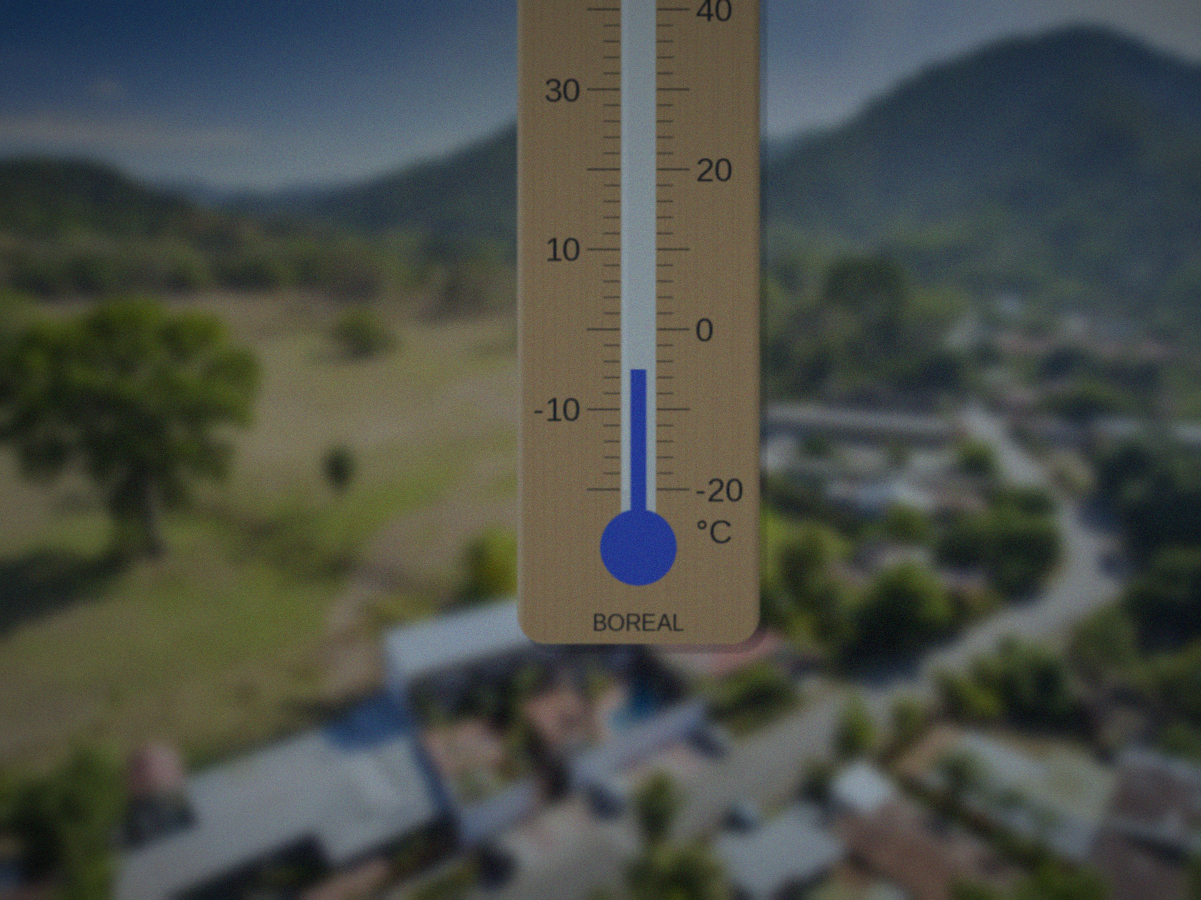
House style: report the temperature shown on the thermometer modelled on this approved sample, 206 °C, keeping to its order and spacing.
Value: -5 °C
